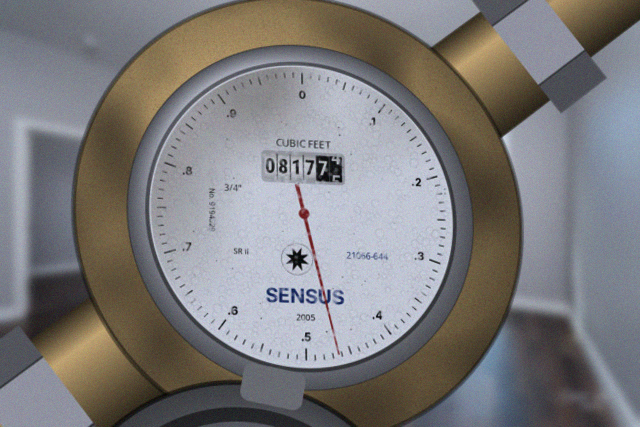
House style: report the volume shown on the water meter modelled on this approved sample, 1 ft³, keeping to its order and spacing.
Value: 81774.46 ft³
